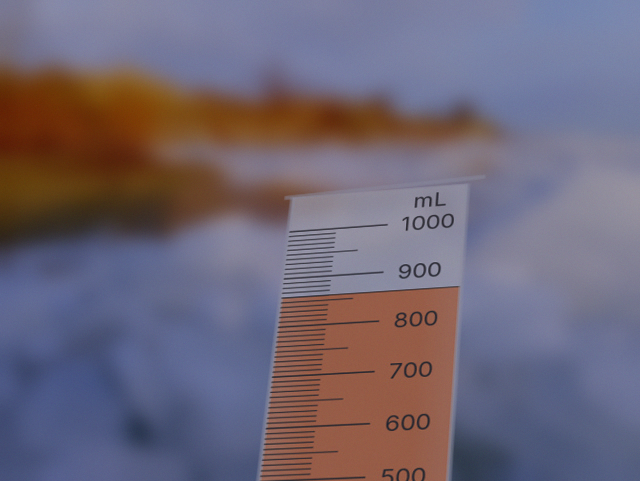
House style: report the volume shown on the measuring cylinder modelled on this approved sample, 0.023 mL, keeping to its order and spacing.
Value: 860 mL
